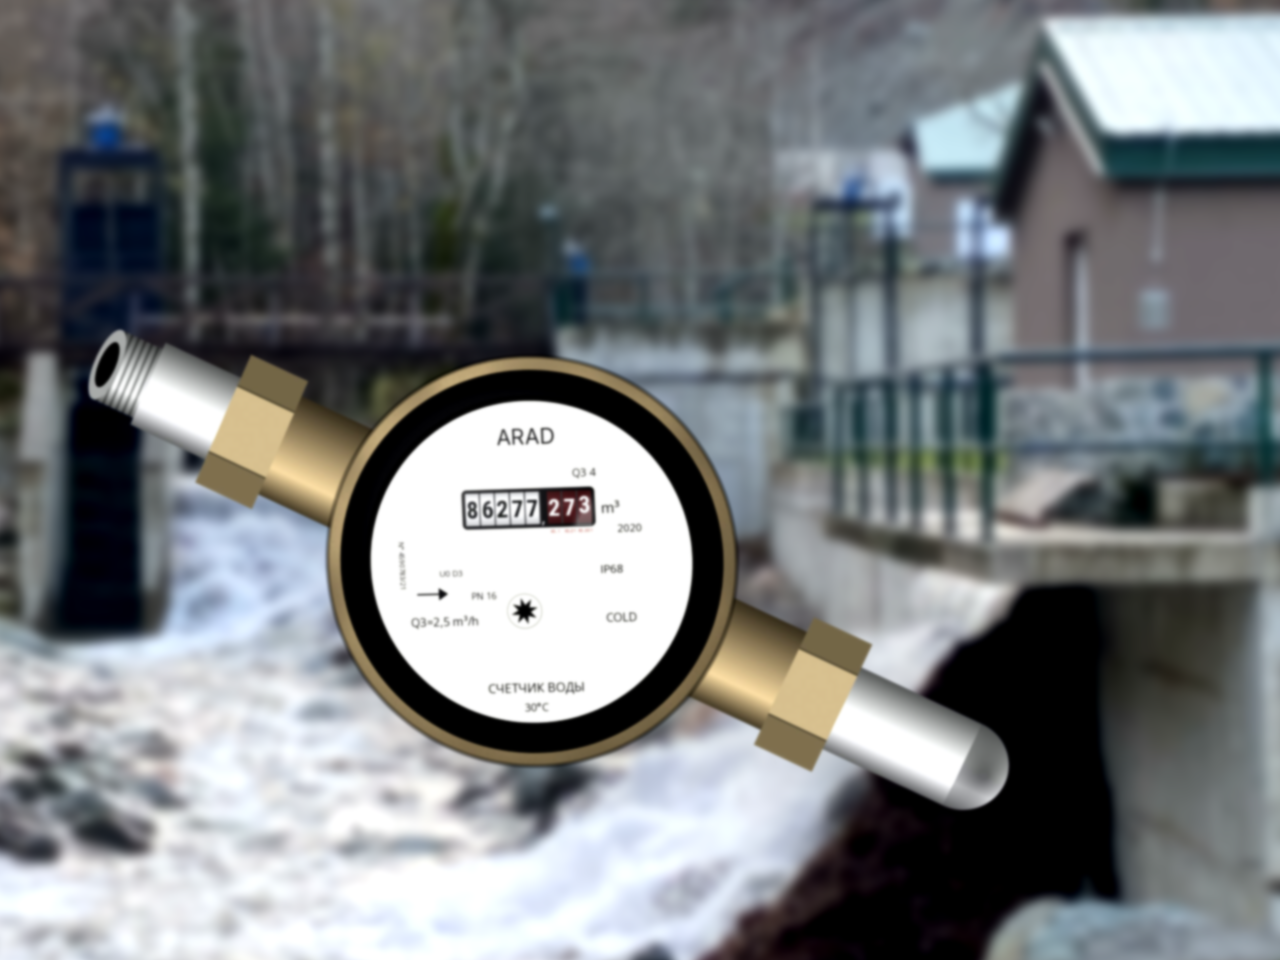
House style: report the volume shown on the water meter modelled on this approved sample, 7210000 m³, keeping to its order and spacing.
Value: 86277.273 m³
